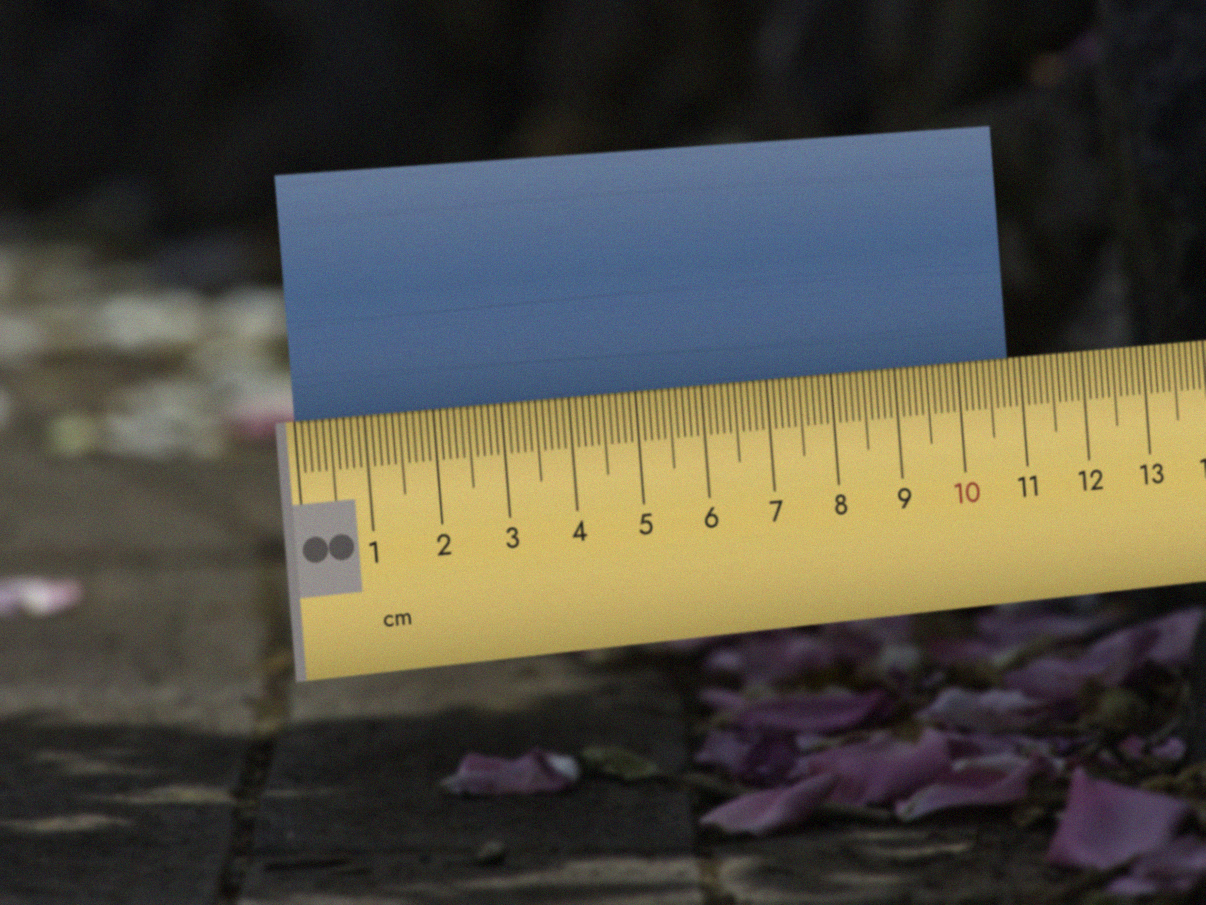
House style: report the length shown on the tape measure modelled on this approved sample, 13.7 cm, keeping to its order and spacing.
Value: 10.8 cm
